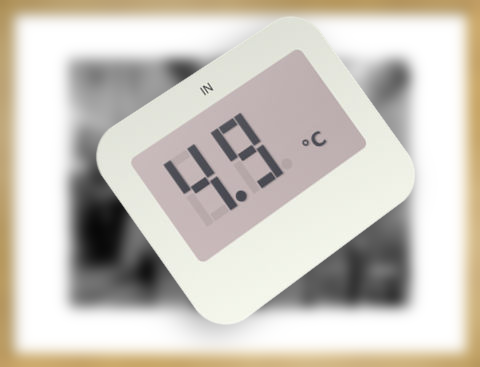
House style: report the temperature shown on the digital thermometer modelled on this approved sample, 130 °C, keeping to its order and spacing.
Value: 4.9 °C
